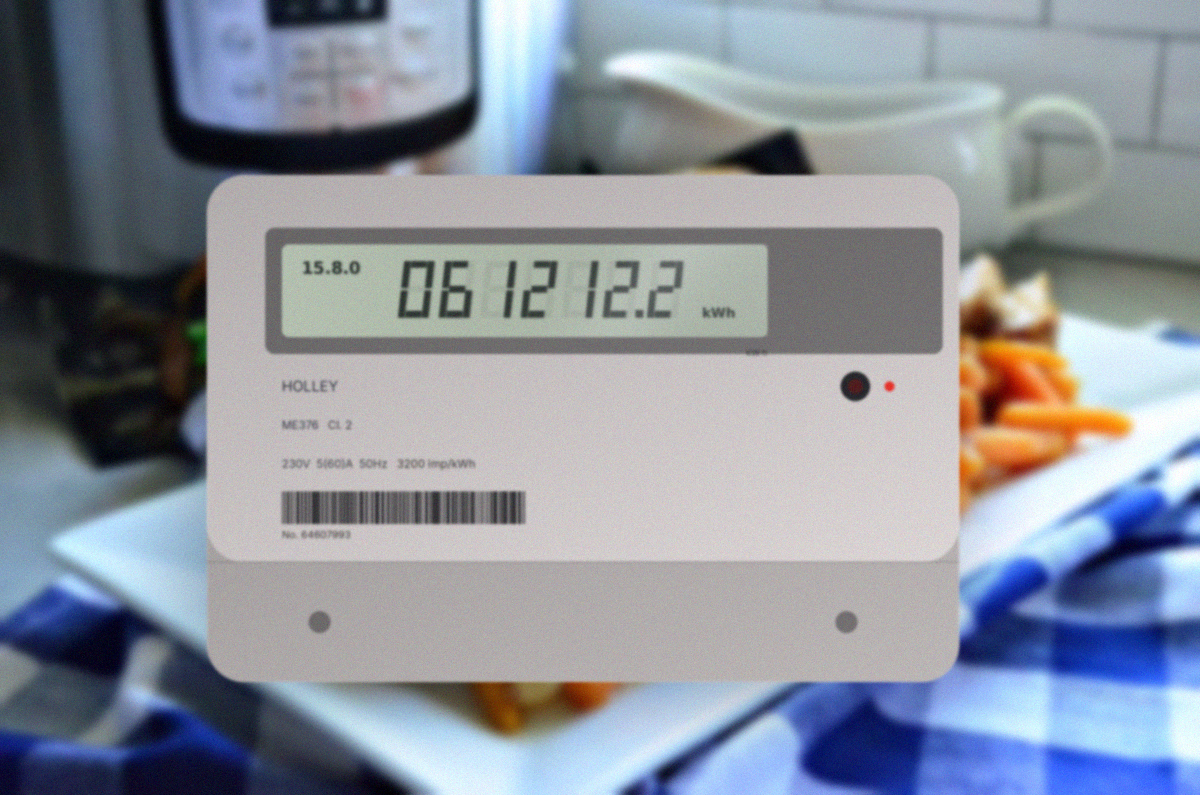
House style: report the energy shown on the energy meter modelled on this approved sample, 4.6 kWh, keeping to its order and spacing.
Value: 61212.2 kWh
